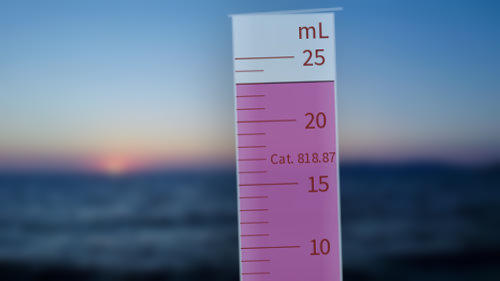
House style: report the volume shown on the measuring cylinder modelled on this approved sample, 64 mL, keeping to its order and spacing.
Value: 23 mL
